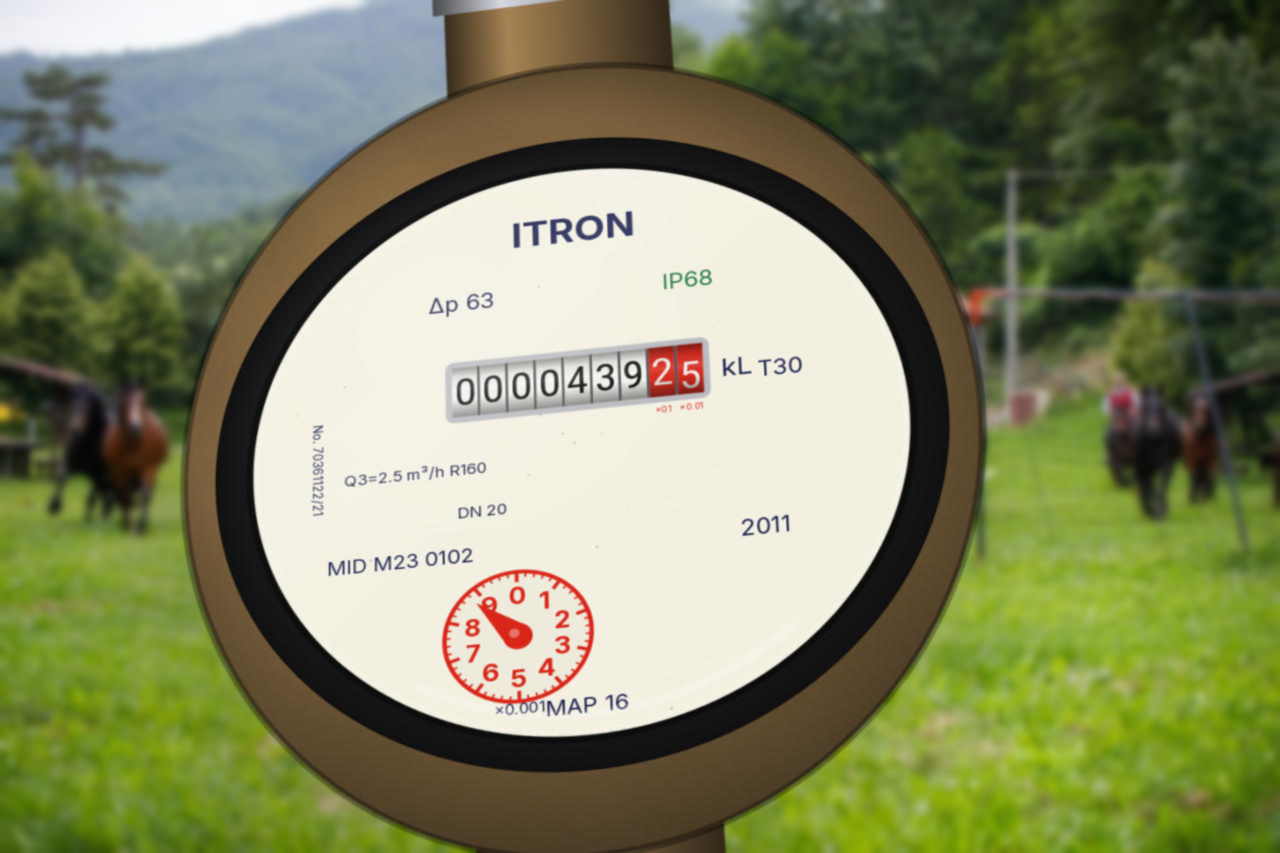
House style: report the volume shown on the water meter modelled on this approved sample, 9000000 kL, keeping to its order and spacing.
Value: 439.248 kL
